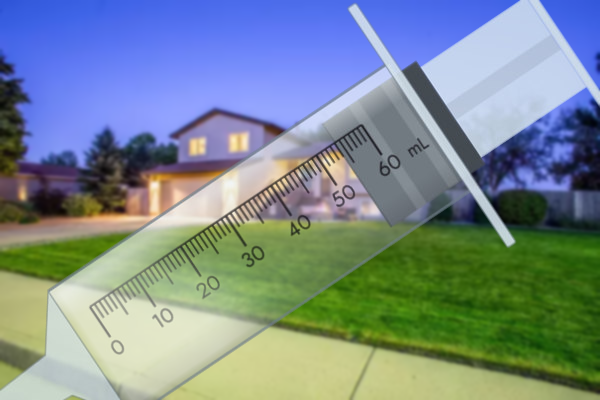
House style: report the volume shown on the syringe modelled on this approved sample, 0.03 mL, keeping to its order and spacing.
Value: 54 mL
